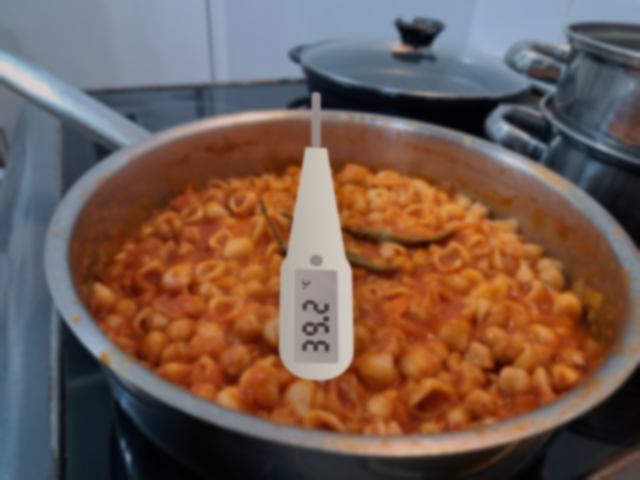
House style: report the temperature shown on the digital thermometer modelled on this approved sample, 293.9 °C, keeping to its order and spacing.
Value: 39.2 °C
